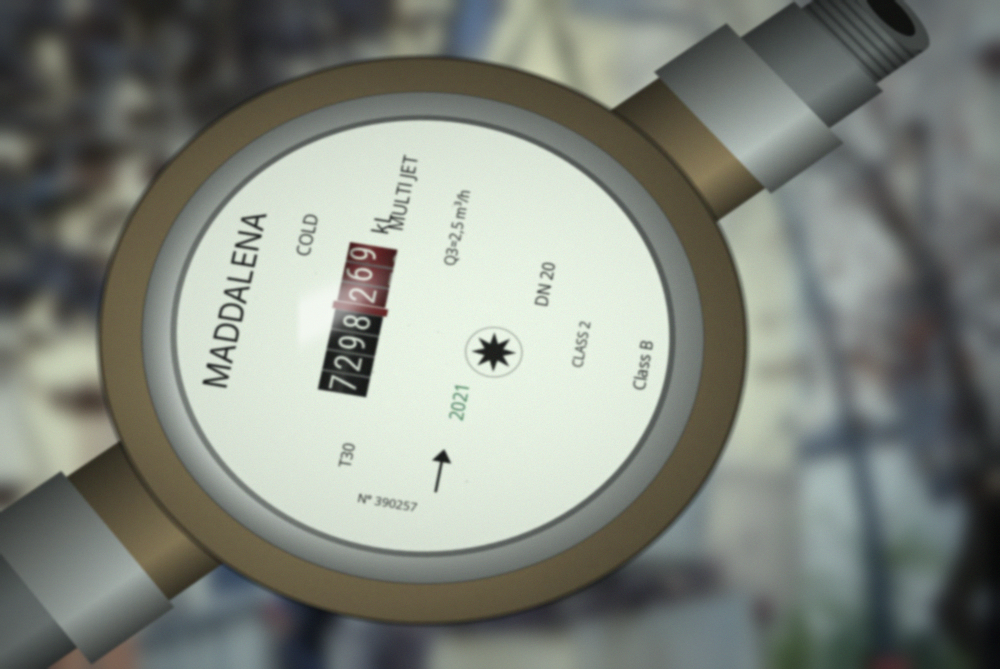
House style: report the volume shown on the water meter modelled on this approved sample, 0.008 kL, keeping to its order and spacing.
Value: 7298.269 kL
